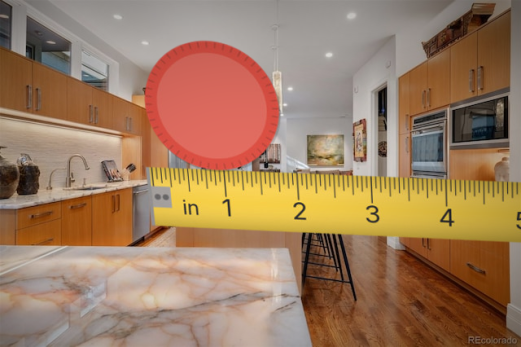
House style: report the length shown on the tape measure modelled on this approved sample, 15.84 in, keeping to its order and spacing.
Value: 1.8125 in
